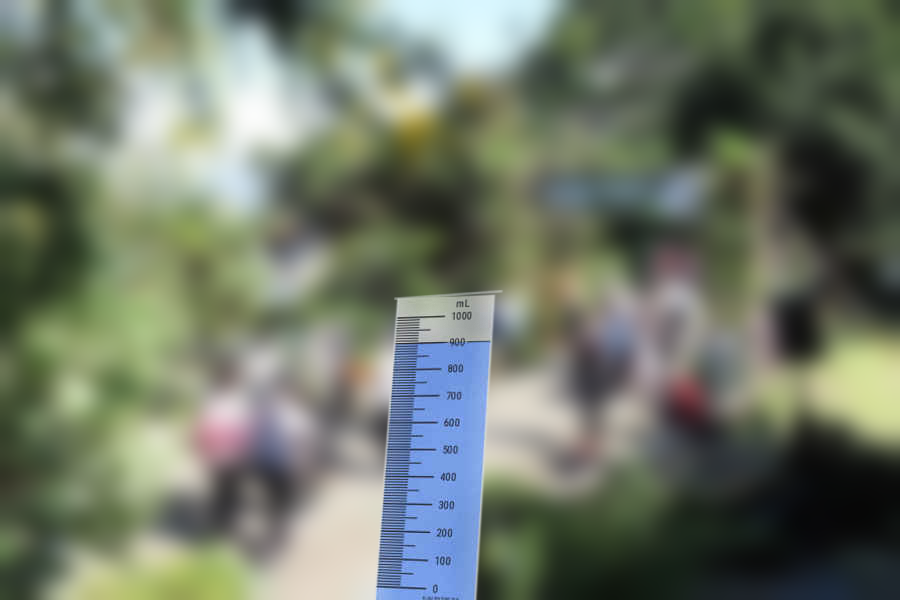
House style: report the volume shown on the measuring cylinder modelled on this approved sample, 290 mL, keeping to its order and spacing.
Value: 900 mL
